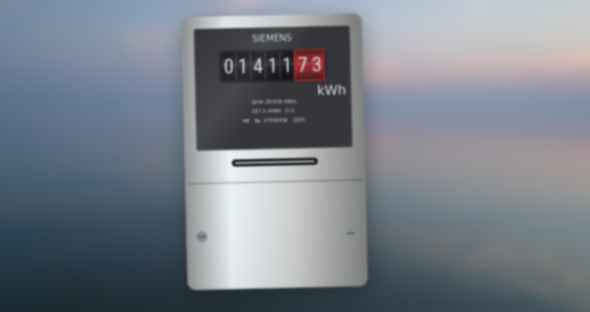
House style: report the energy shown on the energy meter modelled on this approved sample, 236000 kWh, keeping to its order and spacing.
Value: 1411.73 kWh
